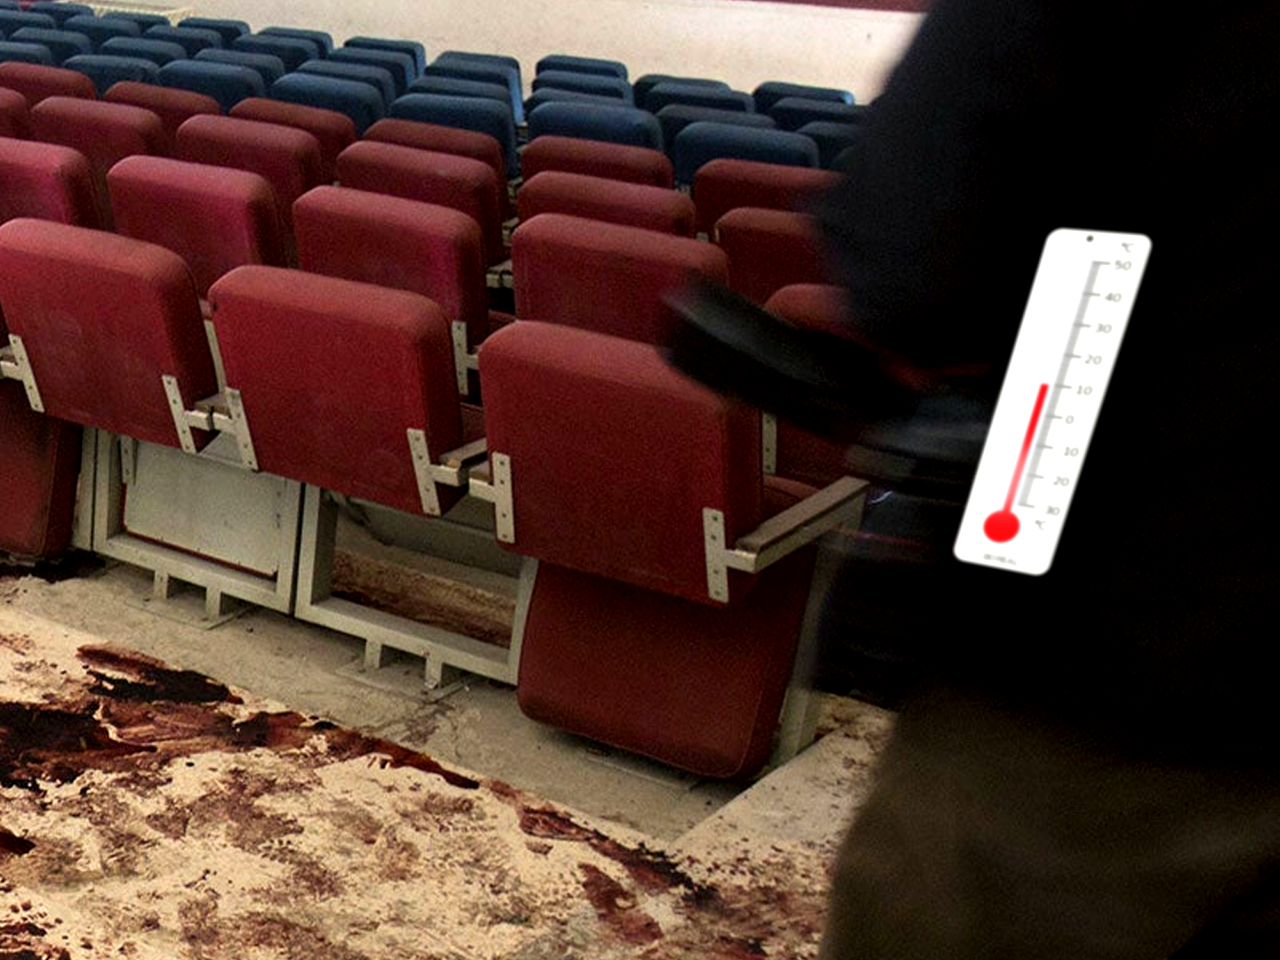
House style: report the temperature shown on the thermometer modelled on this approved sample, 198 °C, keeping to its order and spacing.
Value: 10 °C
